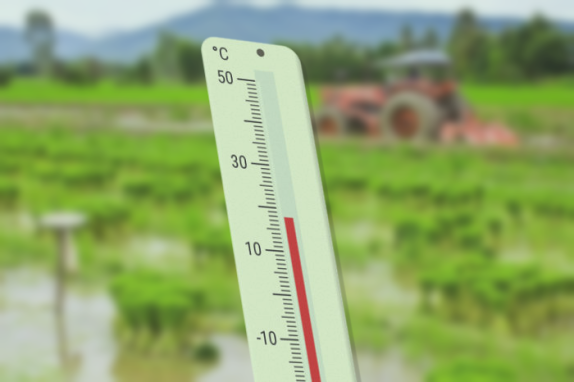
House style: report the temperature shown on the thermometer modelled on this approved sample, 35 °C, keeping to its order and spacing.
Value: 18 °C
